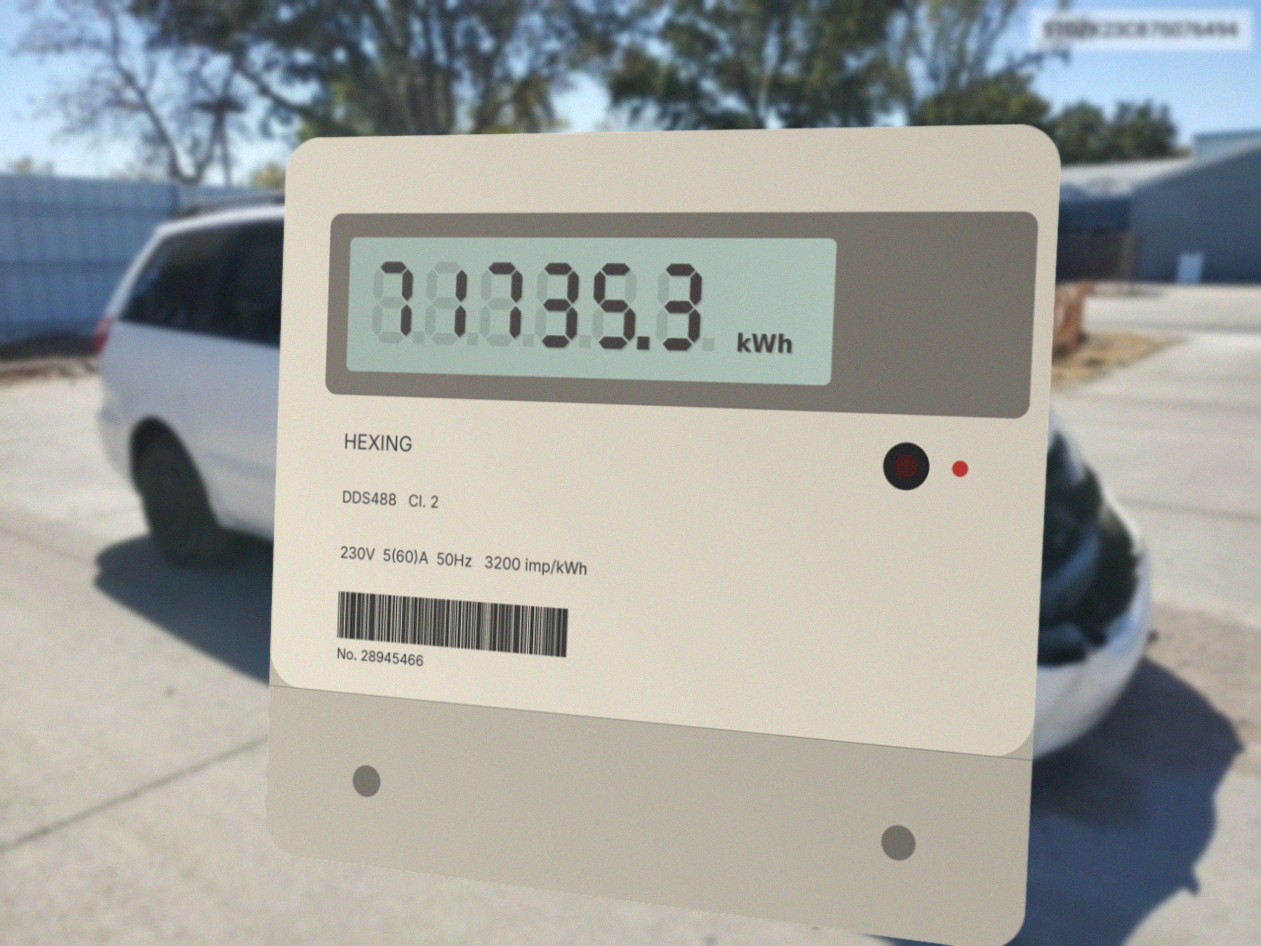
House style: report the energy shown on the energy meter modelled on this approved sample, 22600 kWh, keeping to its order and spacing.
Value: 71735.3 kWh
